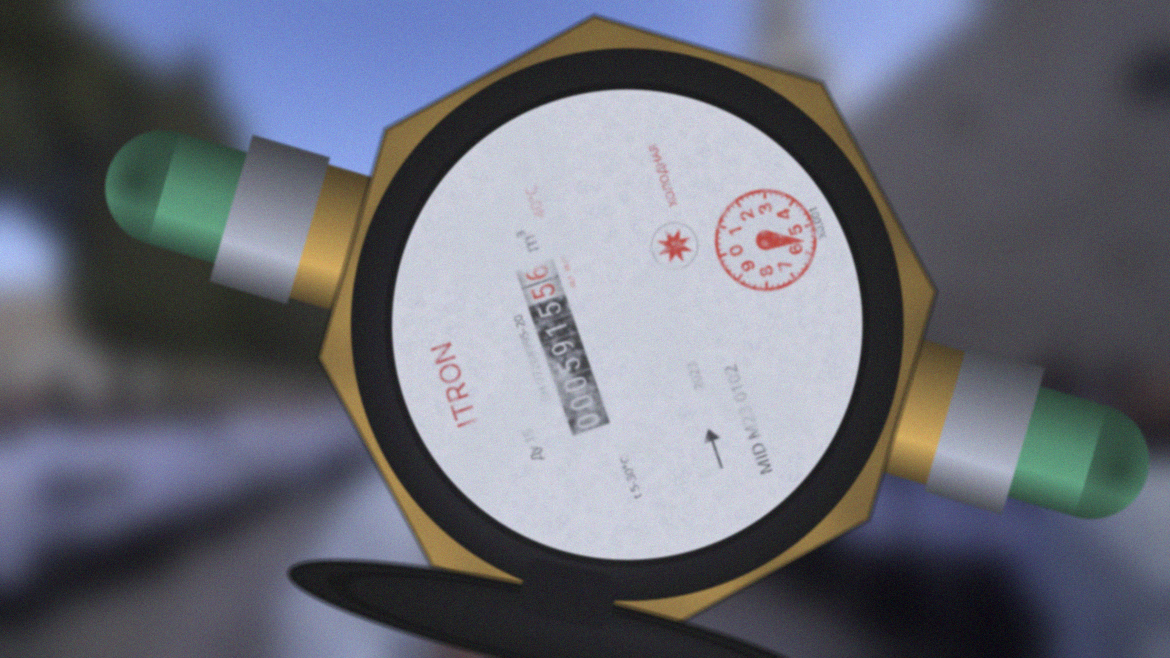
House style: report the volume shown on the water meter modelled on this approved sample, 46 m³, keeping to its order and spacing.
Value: 5915.565 m³
